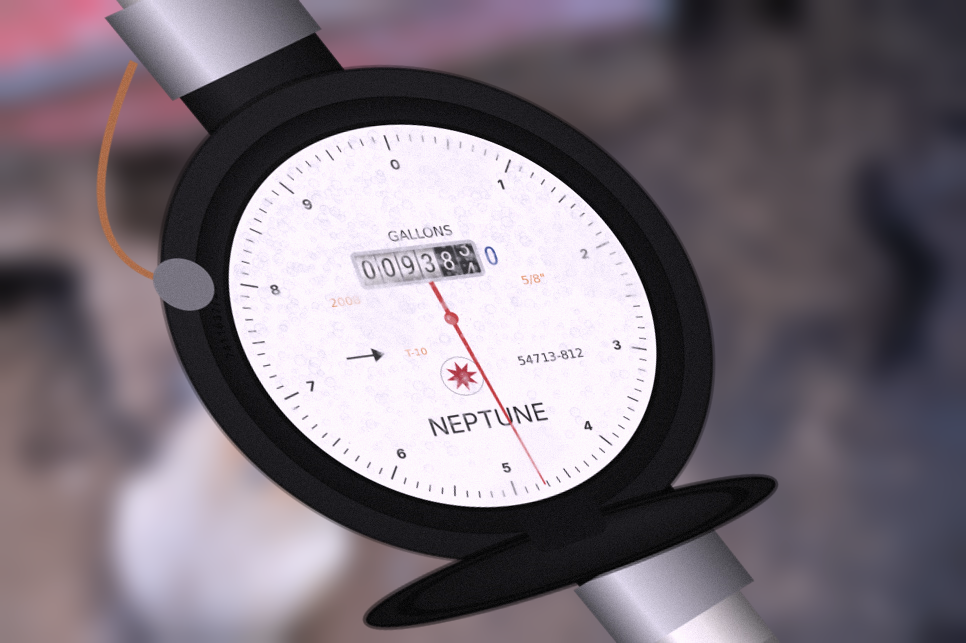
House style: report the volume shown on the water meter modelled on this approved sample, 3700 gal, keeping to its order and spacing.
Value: 93834.7 gal
